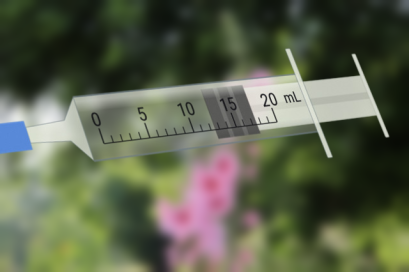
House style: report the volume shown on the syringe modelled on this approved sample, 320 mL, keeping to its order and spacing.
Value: 12.5 mL
